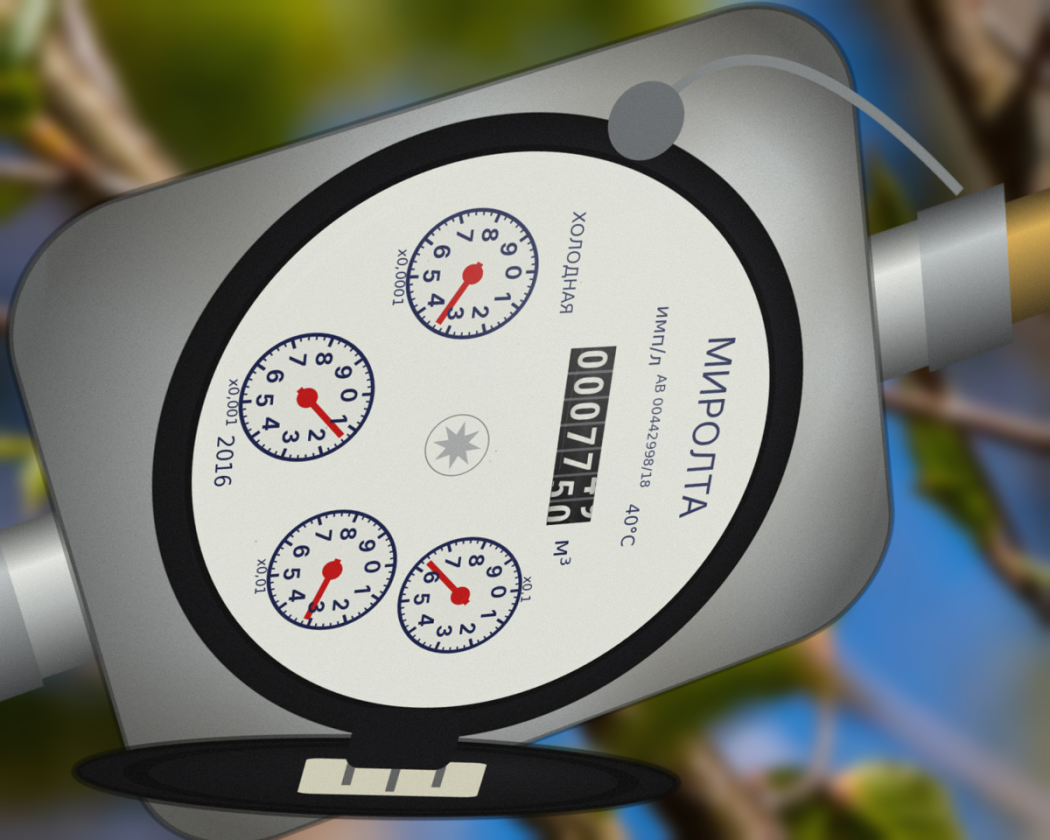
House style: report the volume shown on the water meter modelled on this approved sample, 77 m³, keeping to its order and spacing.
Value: 7749.6313 m³
